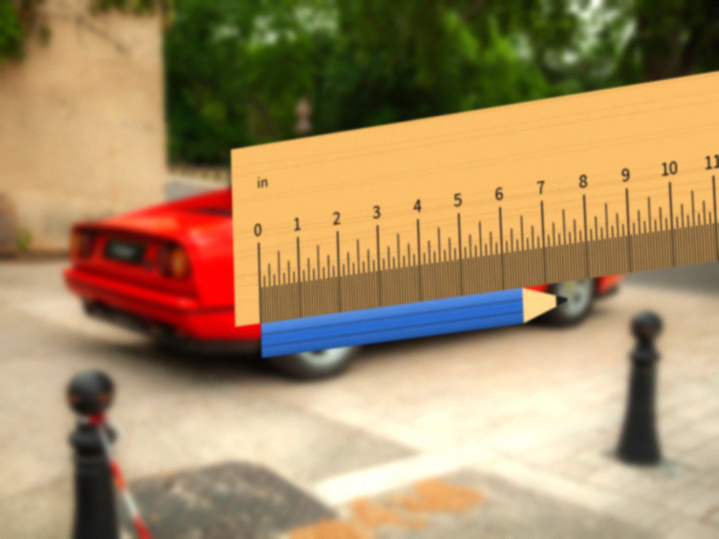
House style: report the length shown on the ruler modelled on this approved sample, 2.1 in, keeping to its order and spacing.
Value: 7.5 in
